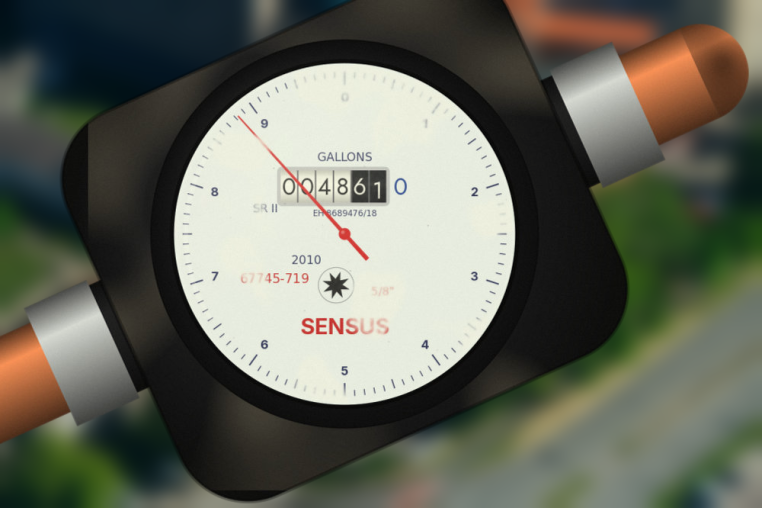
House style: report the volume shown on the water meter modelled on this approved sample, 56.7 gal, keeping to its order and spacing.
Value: 48608.8 gal
